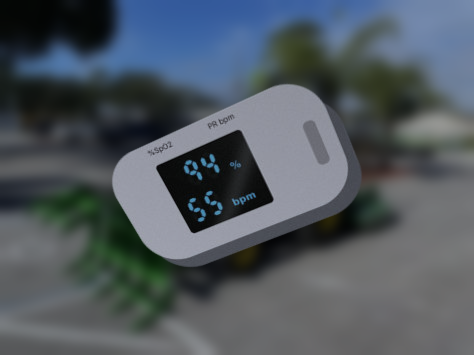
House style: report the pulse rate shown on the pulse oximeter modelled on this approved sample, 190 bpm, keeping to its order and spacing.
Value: 55 bpm
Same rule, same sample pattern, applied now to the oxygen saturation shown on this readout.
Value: 94 %
